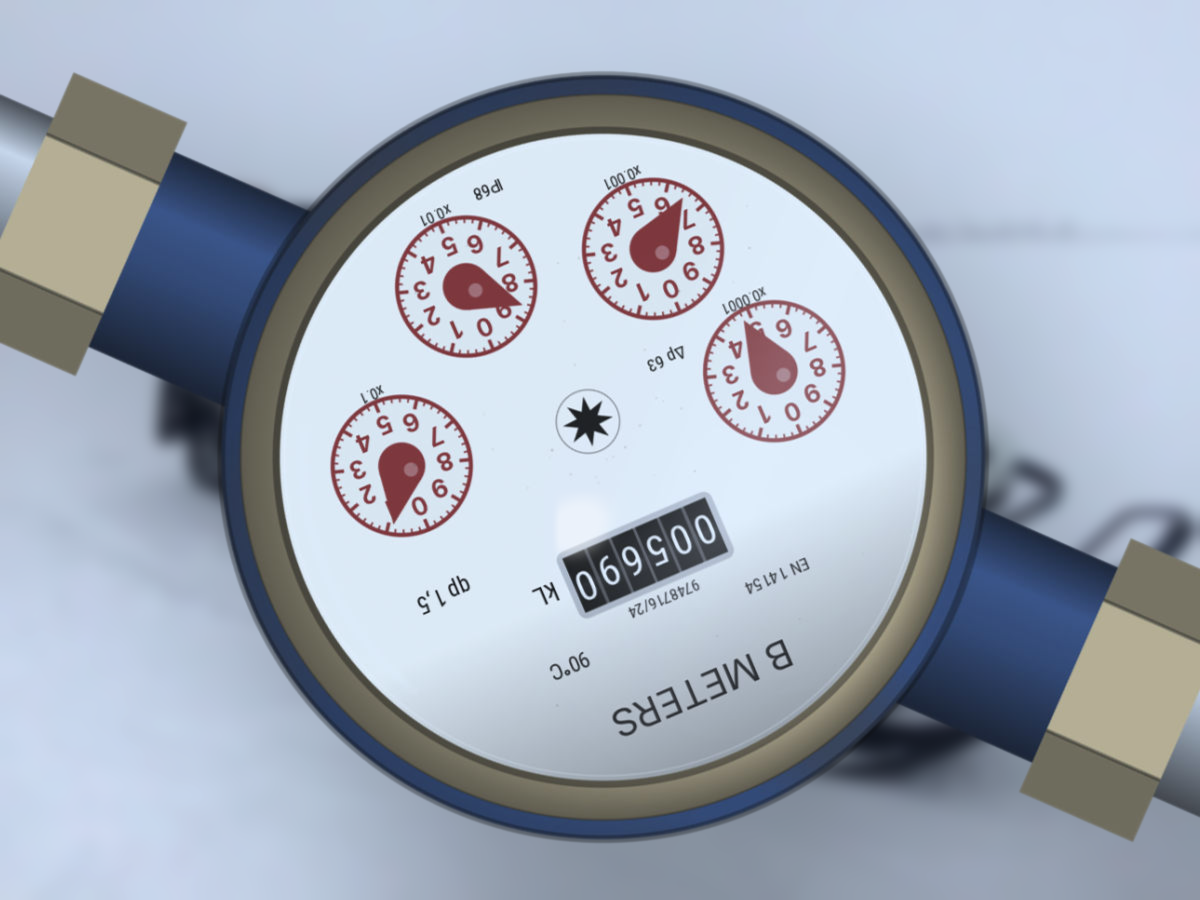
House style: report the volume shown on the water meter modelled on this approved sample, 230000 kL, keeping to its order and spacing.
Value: 5690.0864 kL
